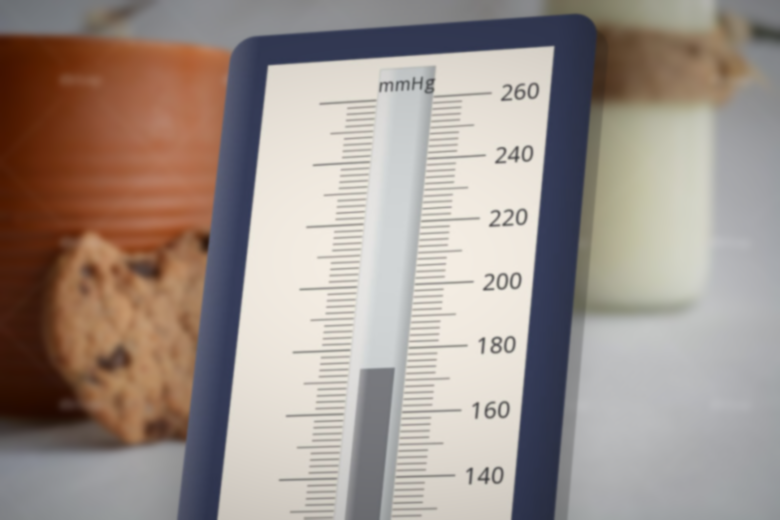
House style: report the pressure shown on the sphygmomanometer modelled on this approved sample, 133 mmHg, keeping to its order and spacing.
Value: 174 mmHg
